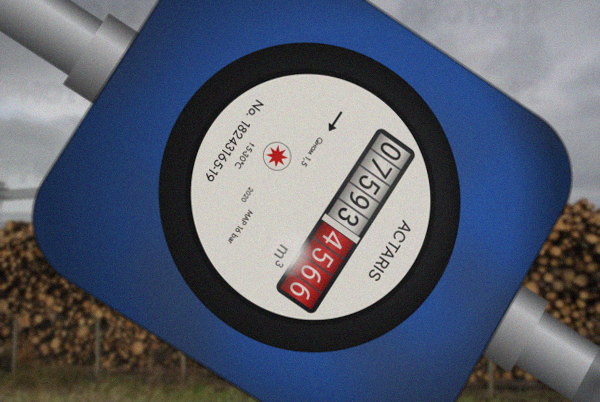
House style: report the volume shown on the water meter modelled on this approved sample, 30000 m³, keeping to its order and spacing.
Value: 7593.4566 m³
